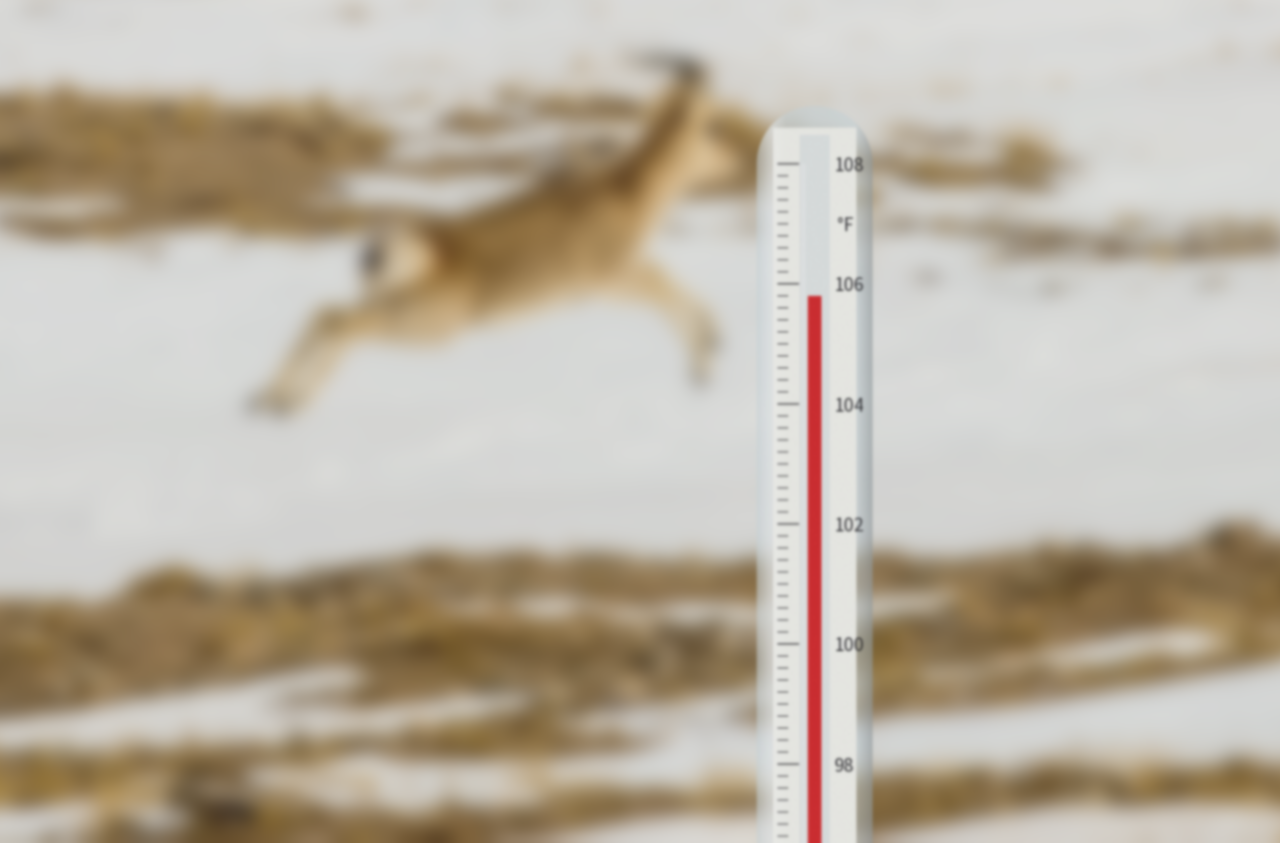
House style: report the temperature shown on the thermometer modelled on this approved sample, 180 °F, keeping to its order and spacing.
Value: 105.8 °F
